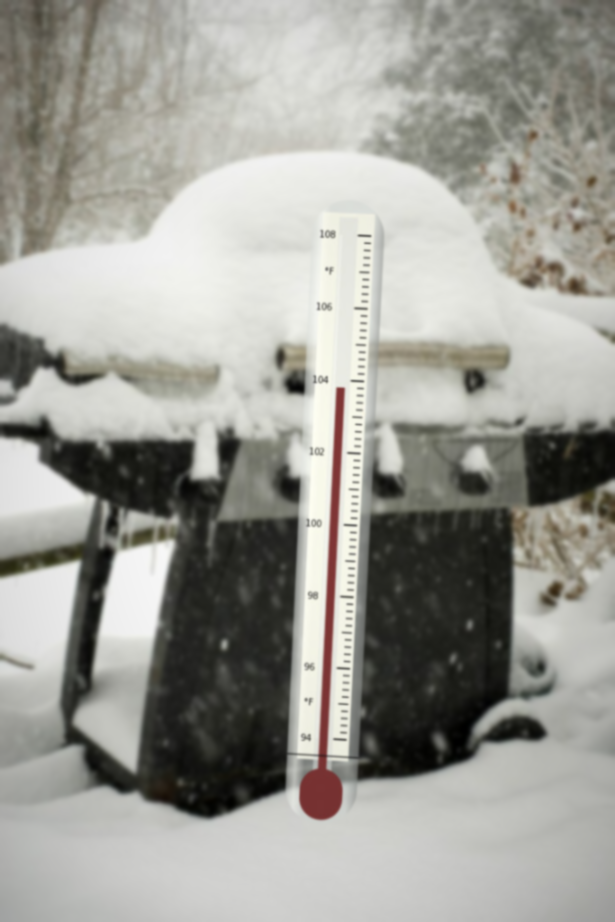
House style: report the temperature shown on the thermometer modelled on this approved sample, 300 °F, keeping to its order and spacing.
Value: 103.8 °F
